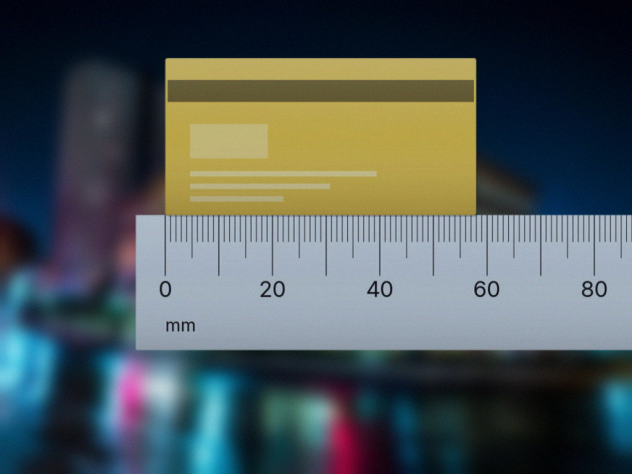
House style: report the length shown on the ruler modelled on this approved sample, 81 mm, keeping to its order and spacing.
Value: 58 mm
